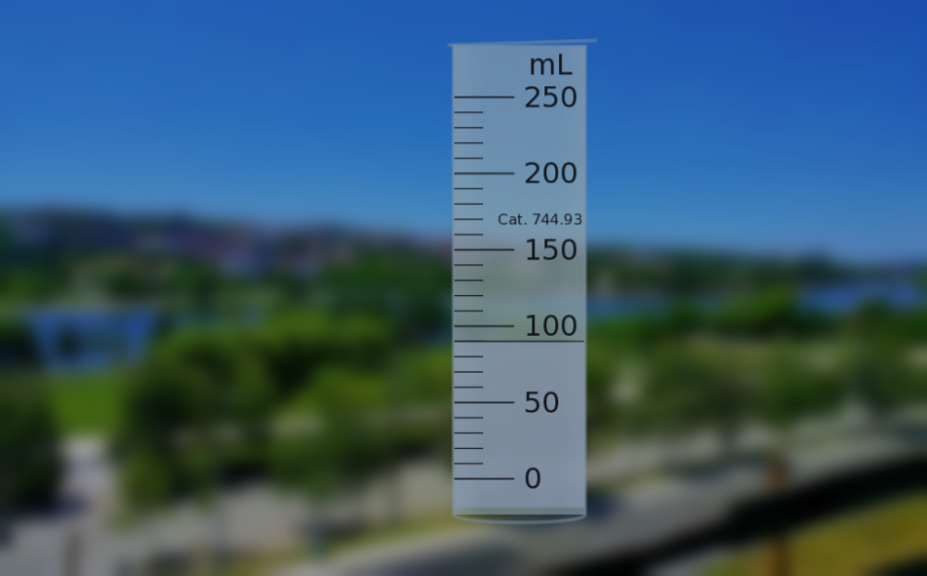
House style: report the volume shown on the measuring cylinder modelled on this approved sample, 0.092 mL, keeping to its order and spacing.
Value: 90 mL
